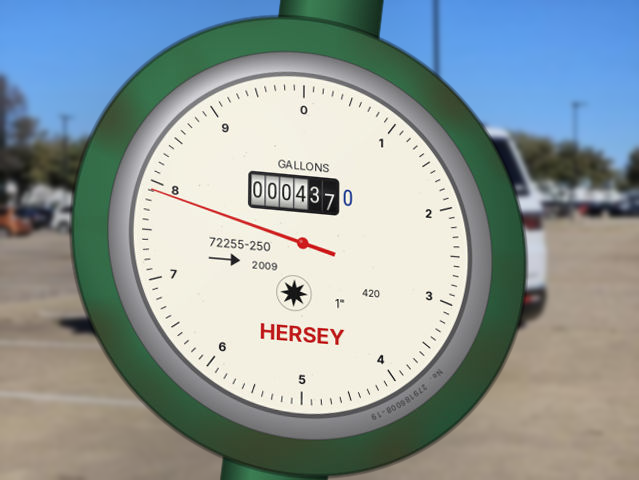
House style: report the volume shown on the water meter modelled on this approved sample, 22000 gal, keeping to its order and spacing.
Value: 4367.9 gal
